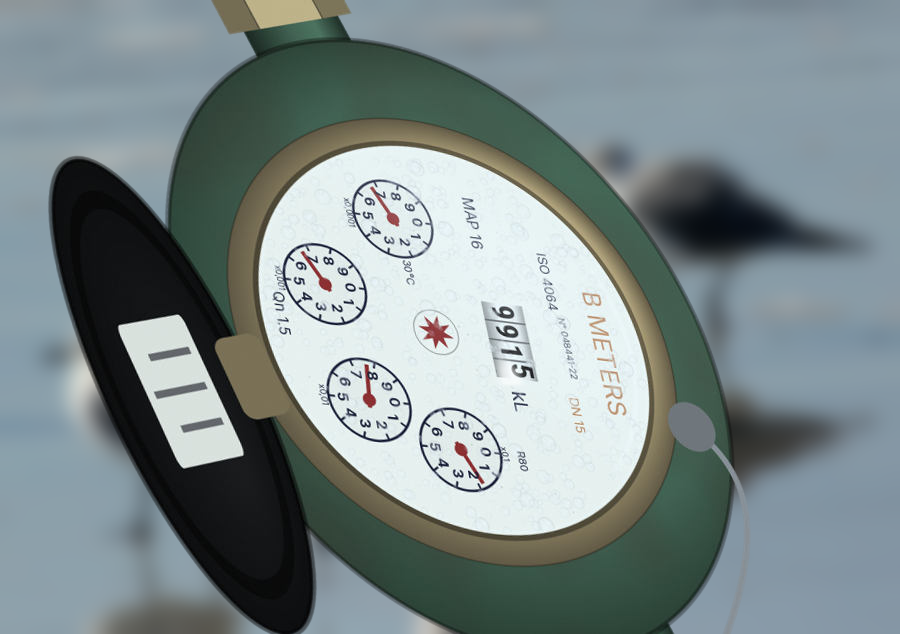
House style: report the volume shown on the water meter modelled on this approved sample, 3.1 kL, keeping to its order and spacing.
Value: 9915.1766 kL
